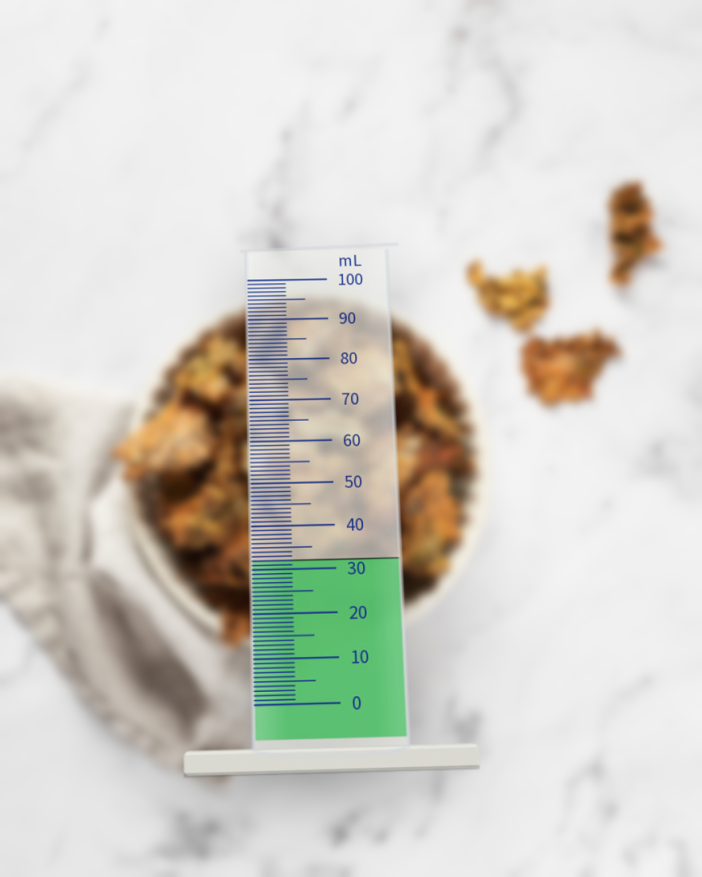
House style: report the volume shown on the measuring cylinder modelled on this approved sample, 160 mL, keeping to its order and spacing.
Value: 32 mL
